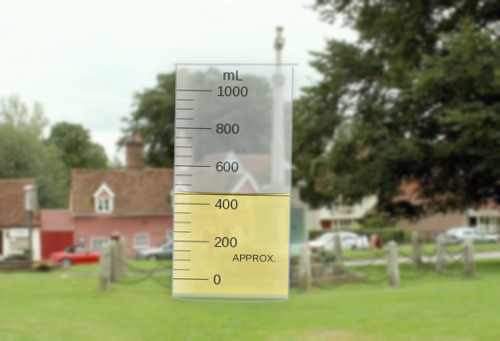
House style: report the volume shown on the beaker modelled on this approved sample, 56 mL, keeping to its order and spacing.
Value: 450 mL
